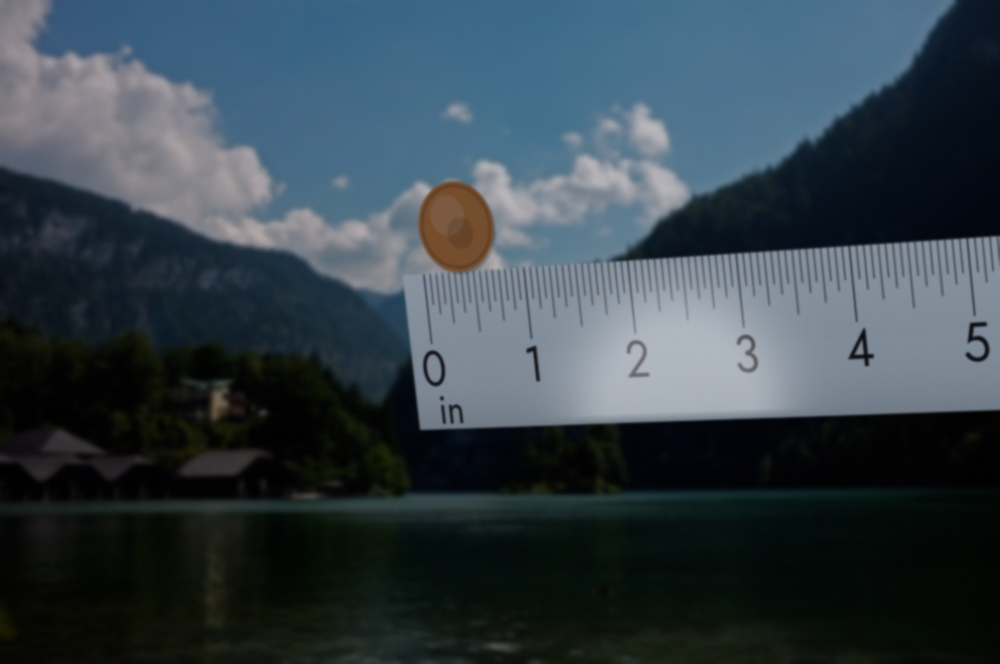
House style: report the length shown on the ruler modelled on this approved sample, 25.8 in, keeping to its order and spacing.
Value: 0.75 in
